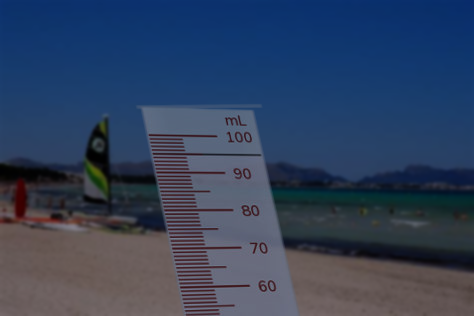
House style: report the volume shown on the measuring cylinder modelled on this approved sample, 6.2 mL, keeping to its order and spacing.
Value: 95 mL
